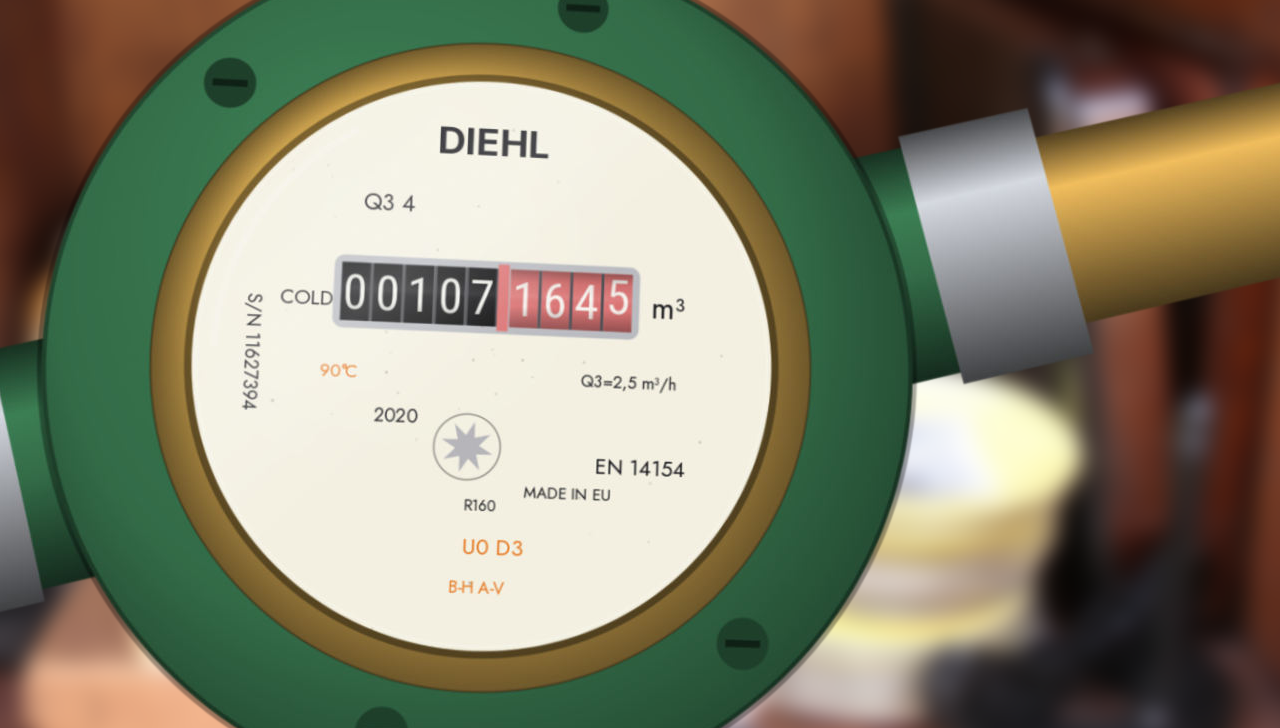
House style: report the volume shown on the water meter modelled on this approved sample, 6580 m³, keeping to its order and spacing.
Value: 107.1645 m³
